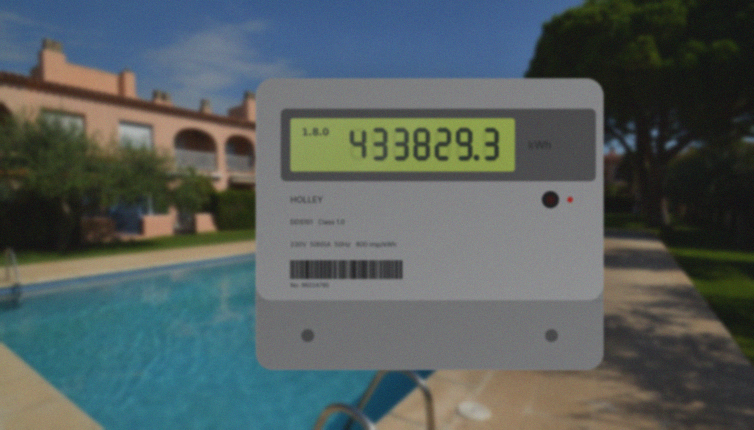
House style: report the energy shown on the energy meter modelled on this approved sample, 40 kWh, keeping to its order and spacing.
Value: 433829.3 kWh
